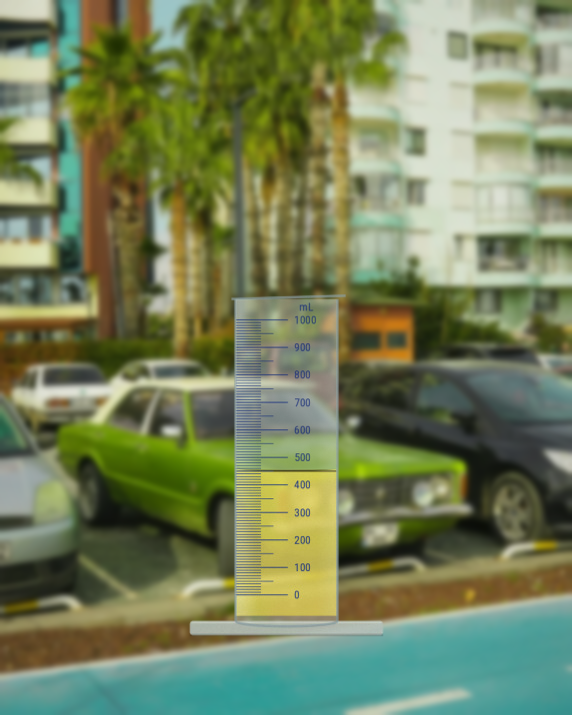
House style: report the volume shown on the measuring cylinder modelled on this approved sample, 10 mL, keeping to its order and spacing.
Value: 450 mL
